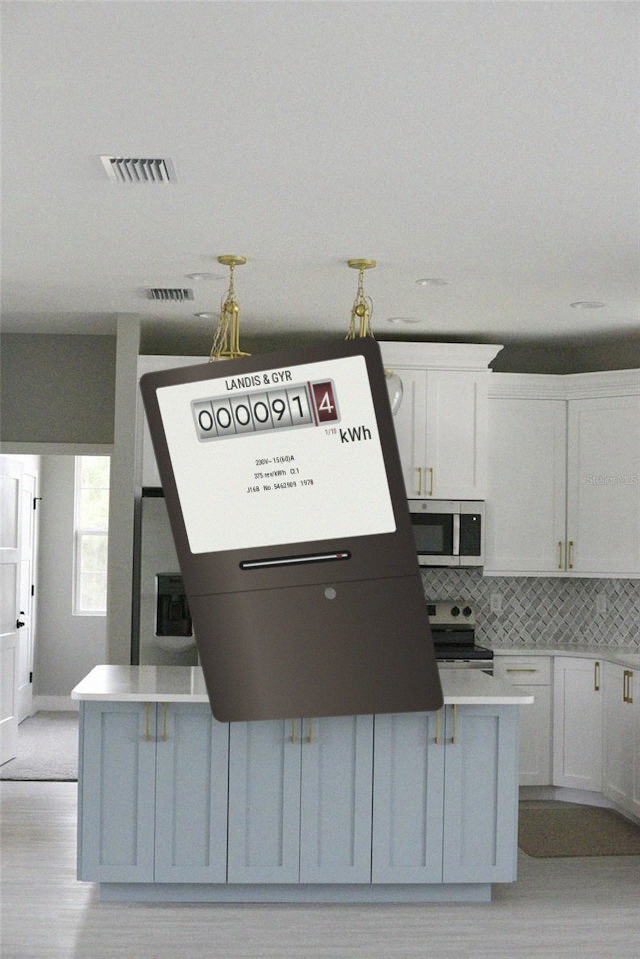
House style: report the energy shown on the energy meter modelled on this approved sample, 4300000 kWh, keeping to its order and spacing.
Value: 91.4 kWh
